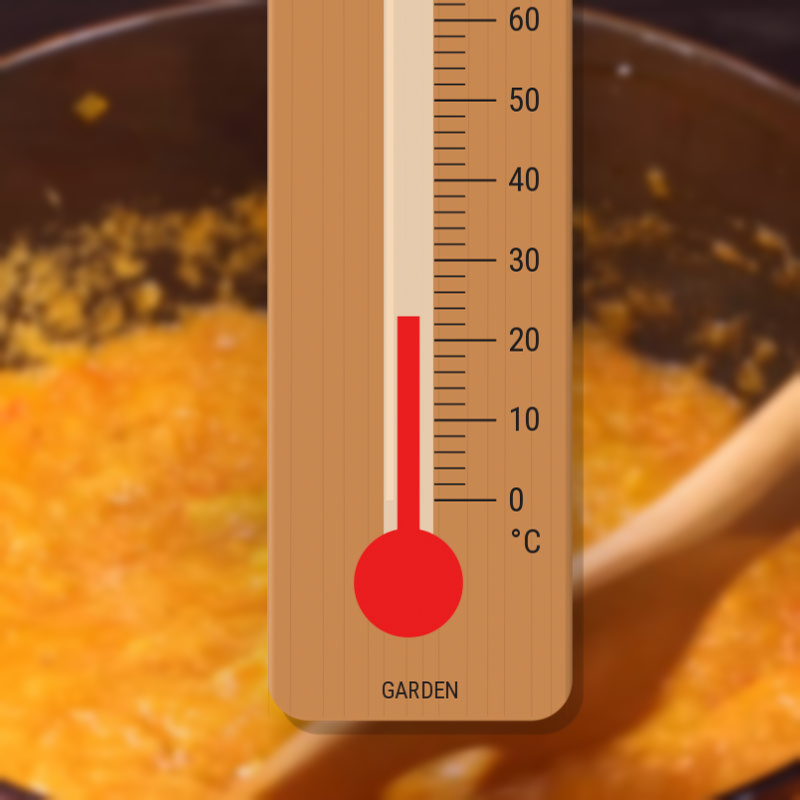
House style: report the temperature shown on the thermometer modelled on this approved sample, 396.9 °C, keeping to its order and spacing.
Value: 23 °C
